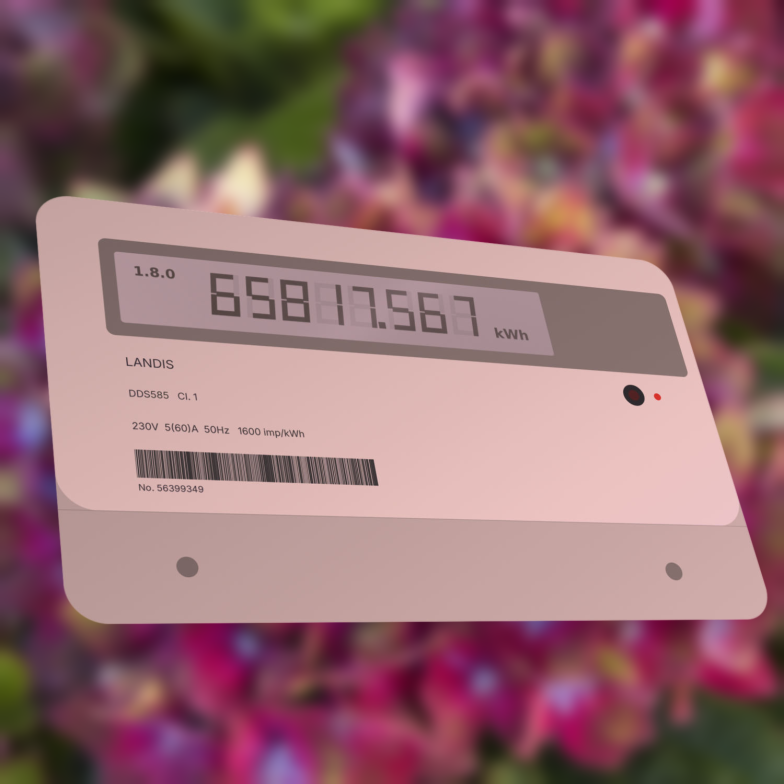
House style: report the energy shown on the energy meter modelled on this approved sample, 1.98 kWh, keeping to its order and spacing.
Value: 65817.567 kWh
